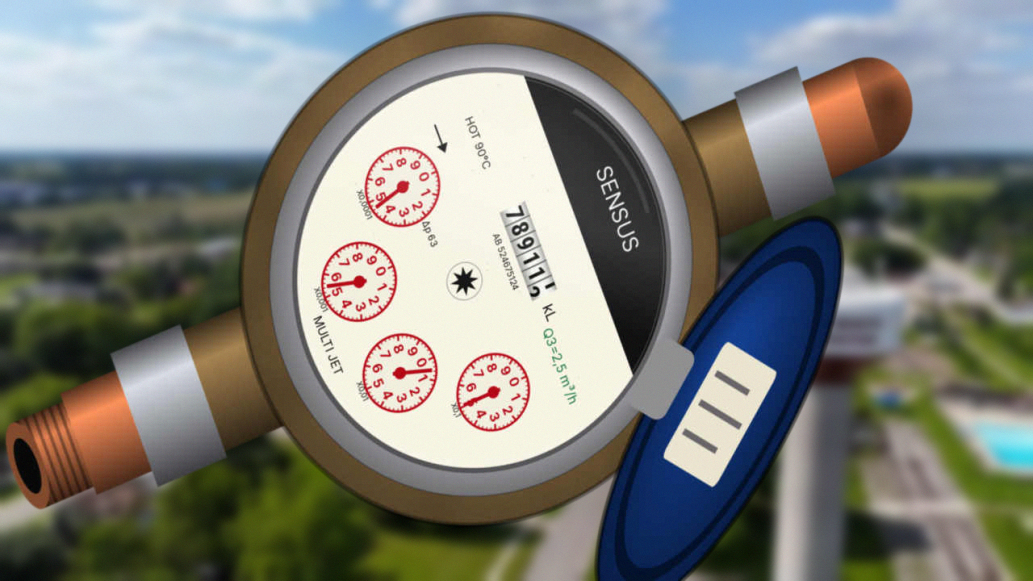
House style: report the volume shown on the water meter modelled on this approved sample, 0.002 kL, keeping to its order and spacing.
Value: 789111.5054 kL
